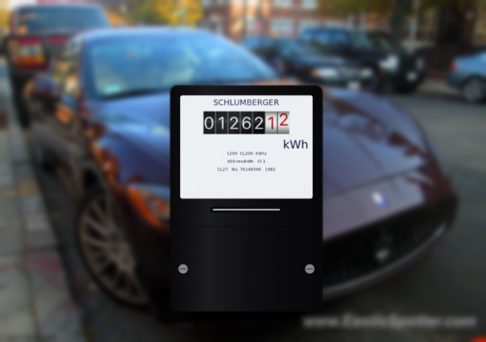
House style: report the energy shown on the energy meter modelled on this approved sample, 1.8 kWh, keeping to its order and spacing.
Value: 1262.12 kWh
